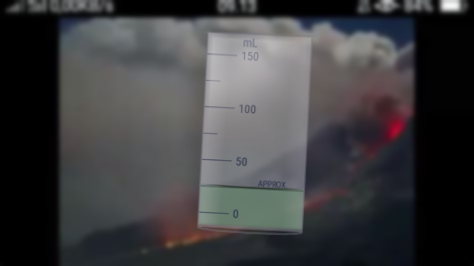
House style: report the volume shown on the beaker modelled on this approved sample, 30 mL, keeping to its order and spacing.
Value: 25 mL
